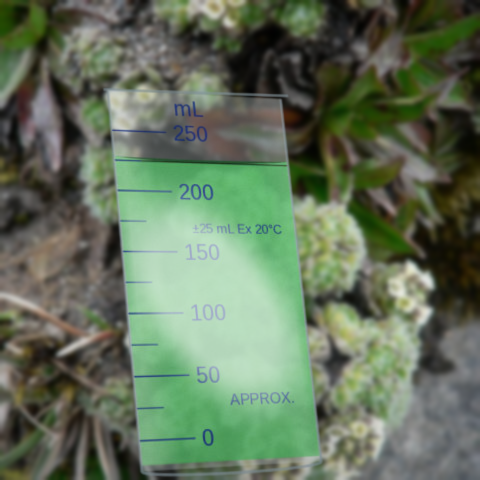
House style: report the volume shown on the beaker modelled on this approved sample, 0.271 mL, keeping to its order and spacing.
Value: 225 mL
